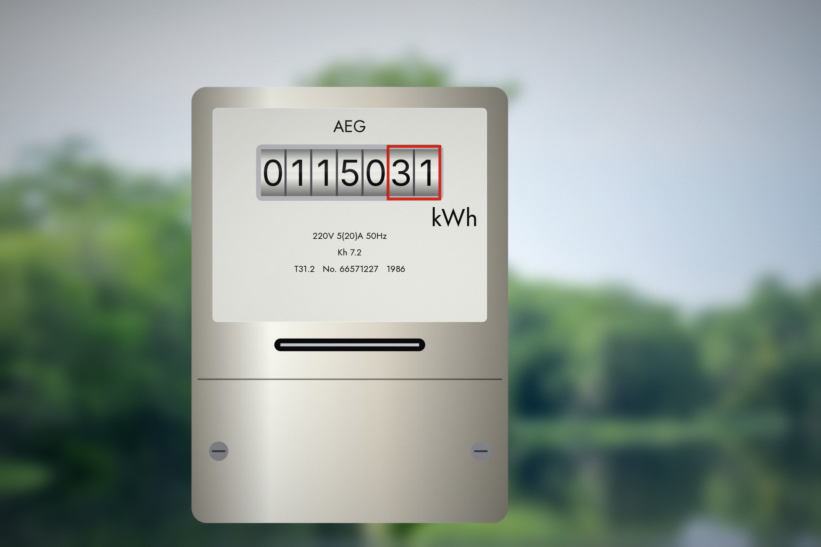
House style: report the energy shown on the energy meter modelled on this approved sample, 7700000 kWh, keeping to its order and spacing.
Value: 1150.31 kWh
